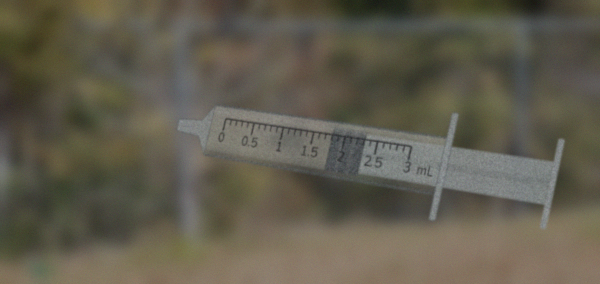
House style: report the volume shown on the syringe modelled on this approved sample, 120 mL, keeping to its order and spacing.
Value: 1.8 mL
